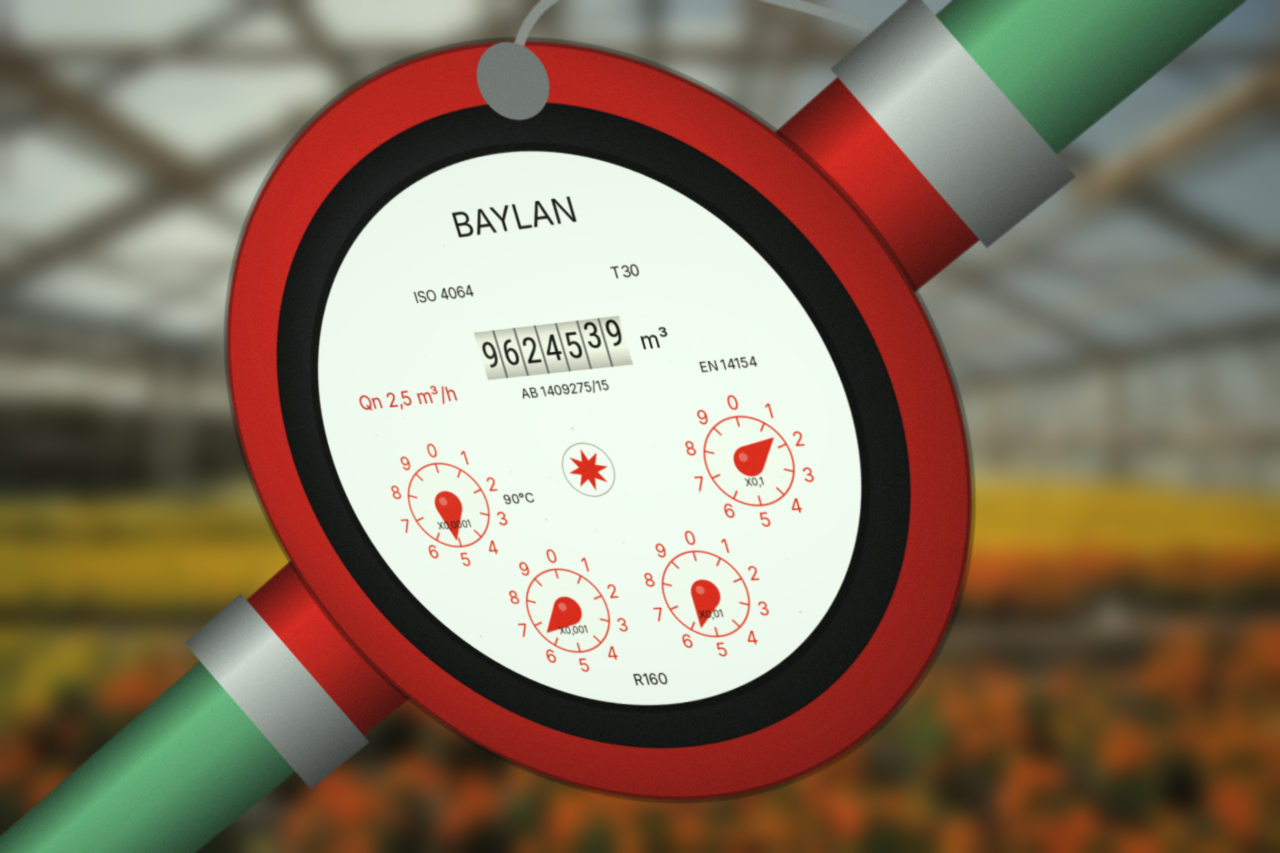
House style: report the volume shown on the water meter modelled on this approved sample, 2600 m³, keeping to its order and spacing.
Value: 9624539.1565 m³
